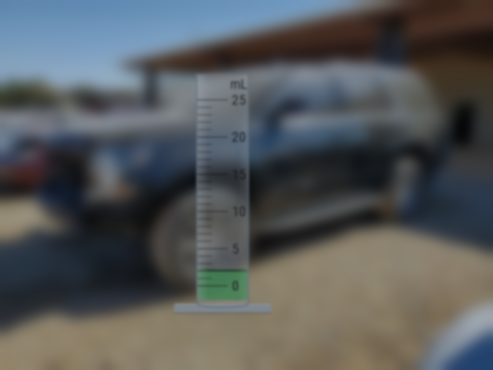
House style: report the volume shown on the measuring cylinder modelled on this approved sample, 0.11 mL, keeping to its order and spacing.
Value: 2 mL
